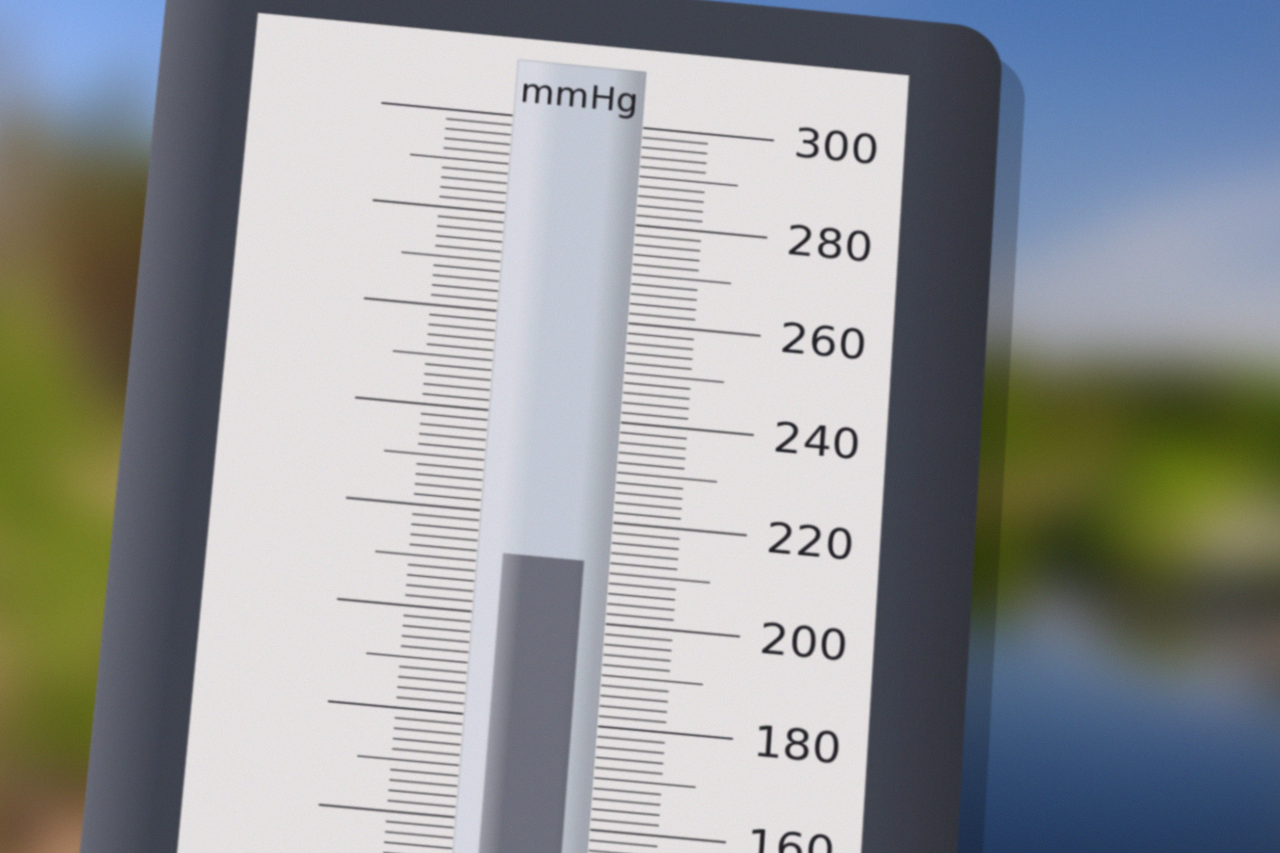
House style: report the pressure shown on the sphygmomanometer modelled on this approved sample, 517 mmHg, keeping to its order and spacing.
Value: 212 mmHg
